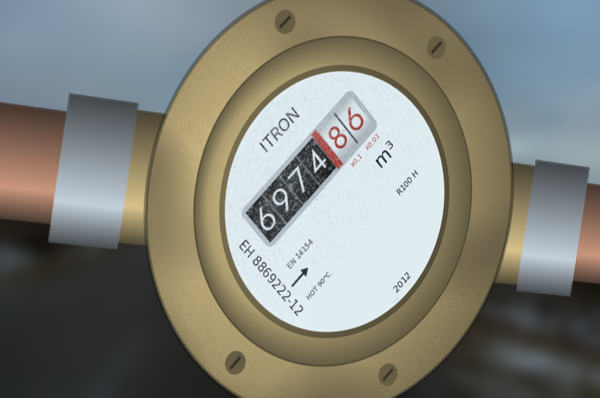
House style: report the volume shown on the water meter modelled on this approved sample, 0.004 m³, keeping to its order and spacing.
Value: 6974.86 m³
